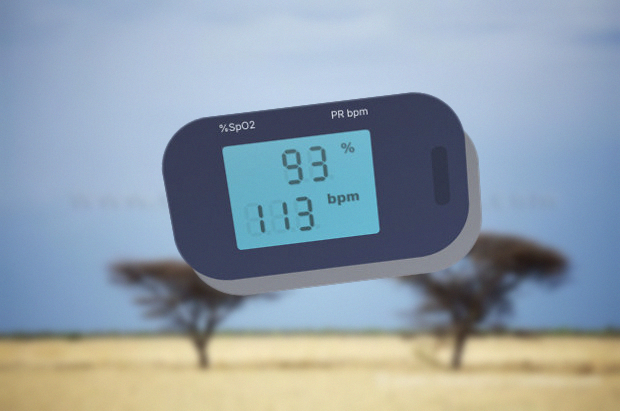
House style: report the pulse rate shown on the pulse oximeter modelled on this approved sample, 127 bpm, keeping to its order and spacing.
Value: 113 bpm
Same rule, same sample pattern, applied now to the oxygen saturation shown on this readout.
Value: 93 %
